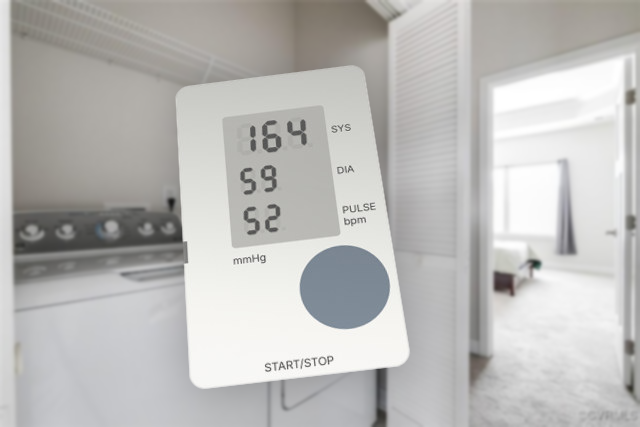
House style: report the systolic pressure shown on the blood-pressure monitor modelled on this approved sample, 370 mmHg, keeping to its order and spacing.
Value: 164 mmHg
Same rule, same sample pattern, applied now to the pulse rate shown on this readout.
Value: 52 bpm
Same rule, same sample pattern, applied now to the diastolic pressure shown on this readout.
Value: 59 mmHg
